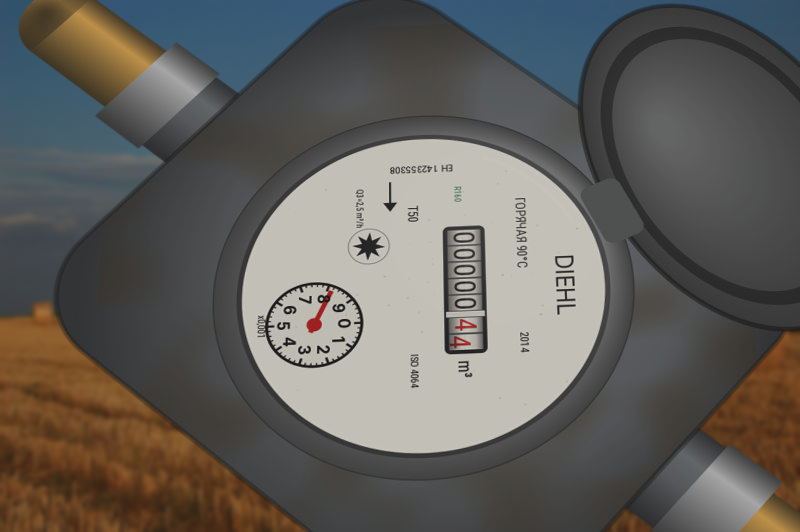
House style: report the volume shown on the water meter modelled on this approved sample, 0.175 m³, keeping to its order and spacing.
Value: 0.438 m³
